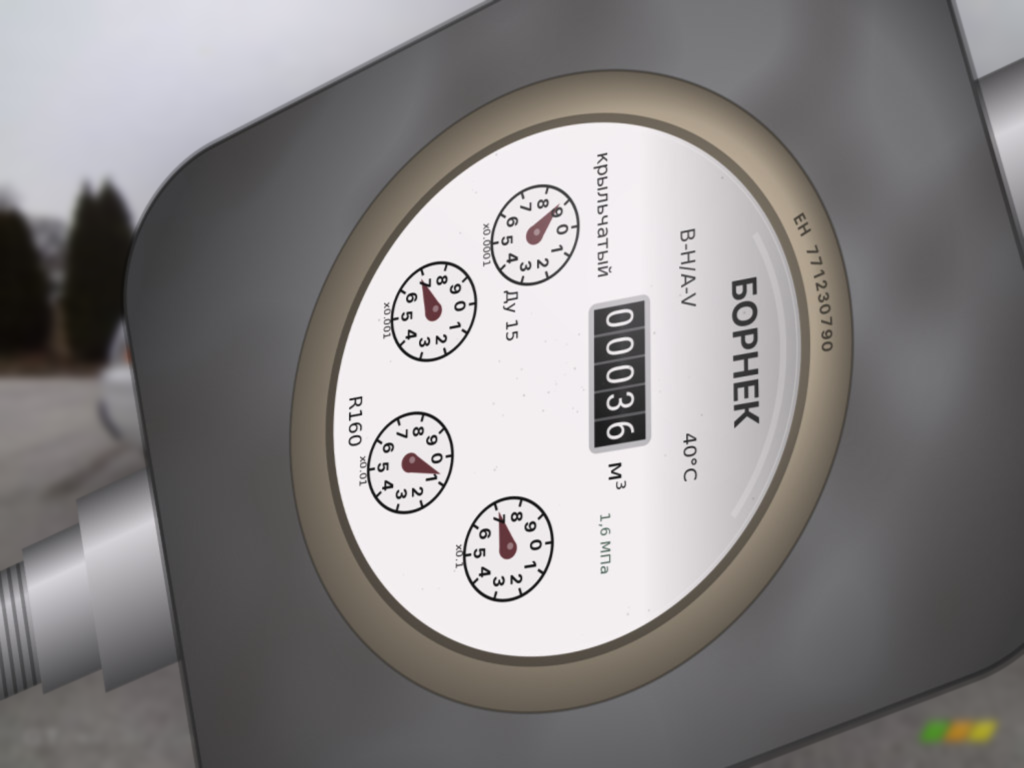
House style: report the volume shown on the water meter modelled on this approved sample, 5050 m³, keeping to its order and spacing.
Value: 36.7068 m³
